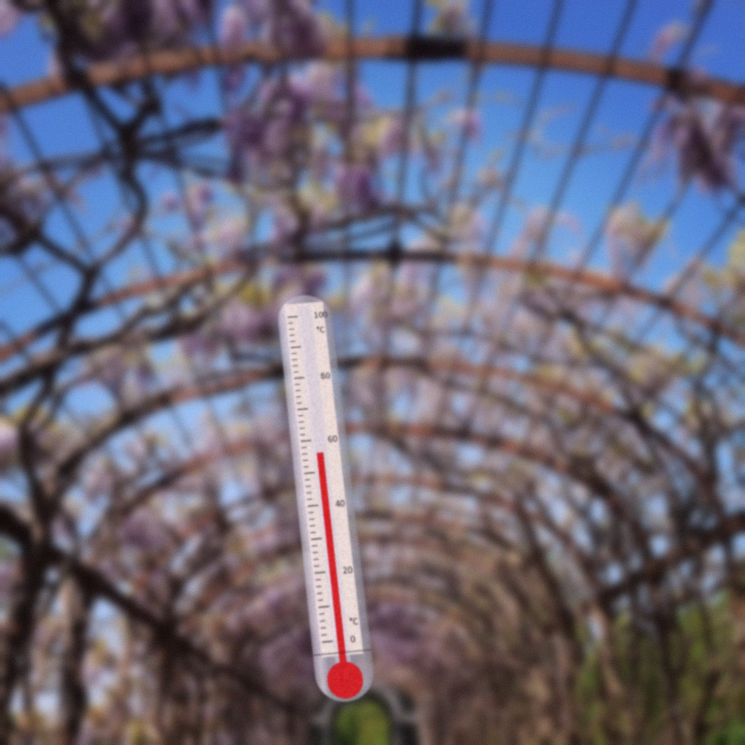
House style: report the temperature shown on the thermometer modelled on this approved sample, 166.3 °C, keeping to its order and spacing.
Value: 56 °C
